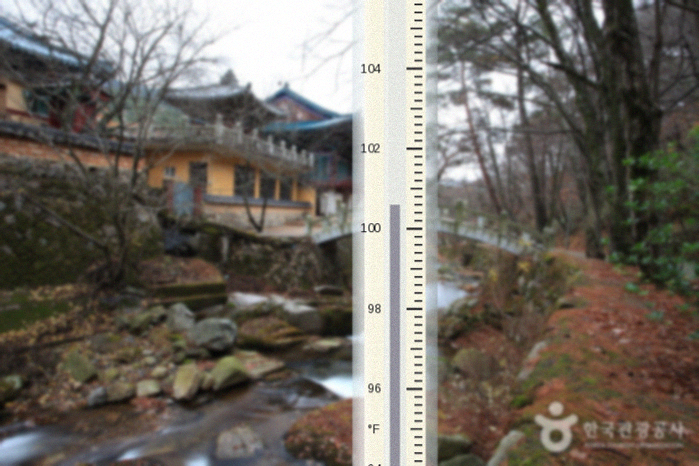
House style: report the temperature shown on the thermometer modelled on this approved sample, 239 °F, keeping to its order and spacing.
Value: 100.6 °F
